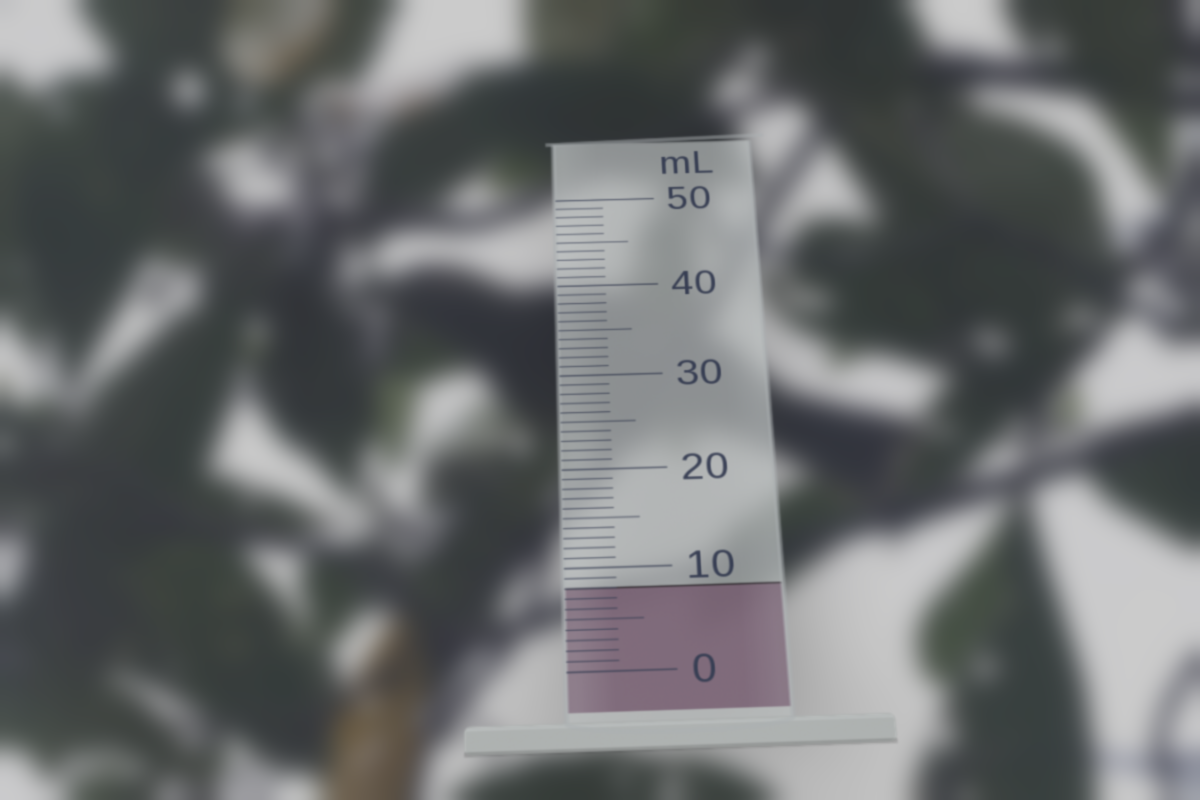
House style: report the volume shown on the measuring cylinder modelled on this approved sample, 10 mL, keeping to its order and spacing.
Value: 8 mL
